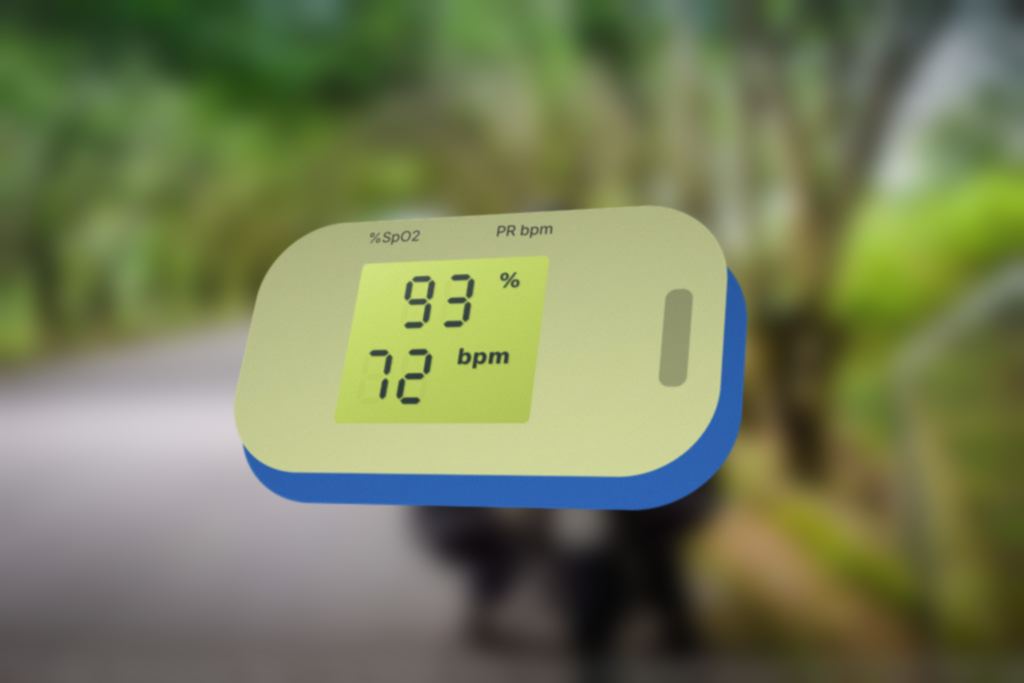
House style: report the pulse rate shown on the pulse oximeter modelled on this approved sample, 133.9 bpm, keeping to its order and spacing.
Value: 72 bpm
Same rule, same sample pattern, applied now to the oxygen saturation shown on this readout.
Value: 93 %
